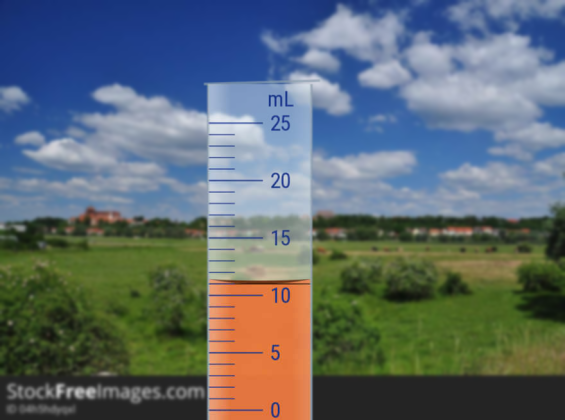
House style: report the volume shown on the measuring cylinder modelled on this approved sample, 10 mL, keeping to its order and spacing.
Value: 11 mL
